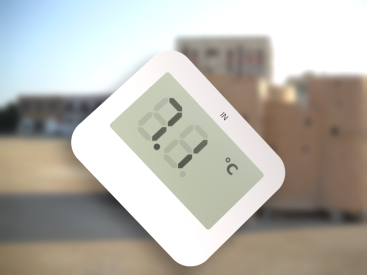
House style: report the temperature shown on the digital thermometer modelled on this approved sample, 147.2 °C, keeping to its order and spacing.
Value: 7.1 °C
